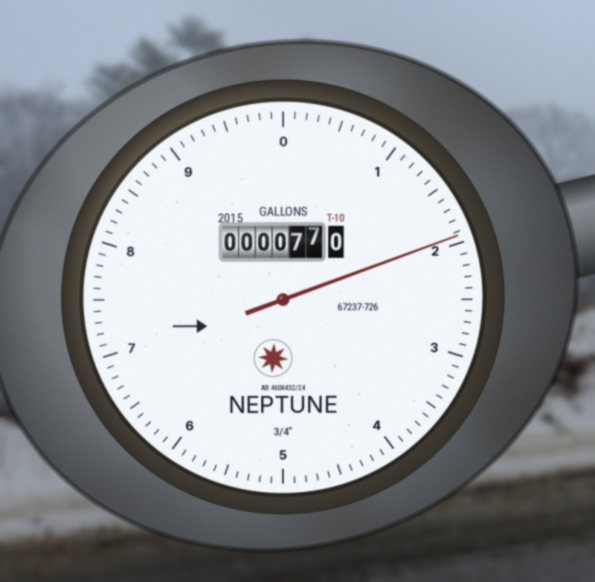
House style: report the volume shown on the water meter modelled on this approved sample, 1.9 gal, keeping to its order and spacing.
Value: 771.9 gal
